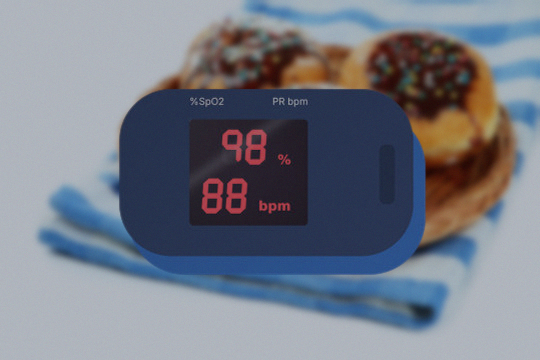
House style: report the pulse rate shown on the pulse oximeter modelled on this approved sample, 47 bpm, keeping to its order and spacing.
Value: 88 bpm
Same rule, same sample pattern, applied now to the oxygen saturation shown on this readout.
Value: 98 %
